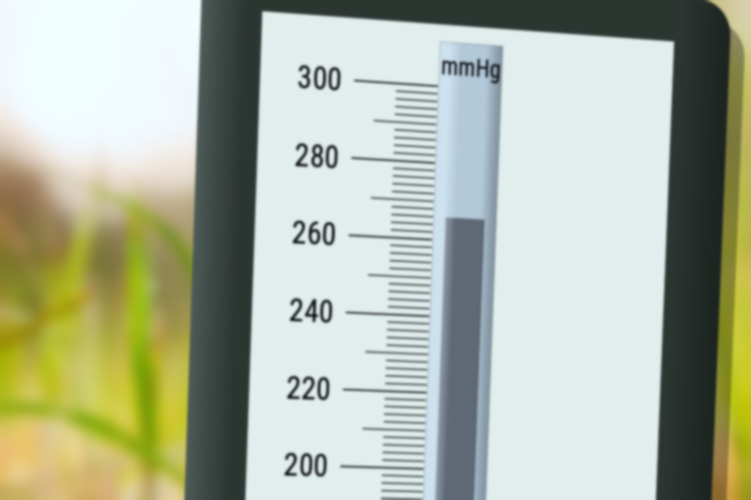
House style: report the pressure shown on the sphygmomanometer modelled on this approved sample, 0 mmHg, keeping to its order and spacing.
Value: 266 mmHg
